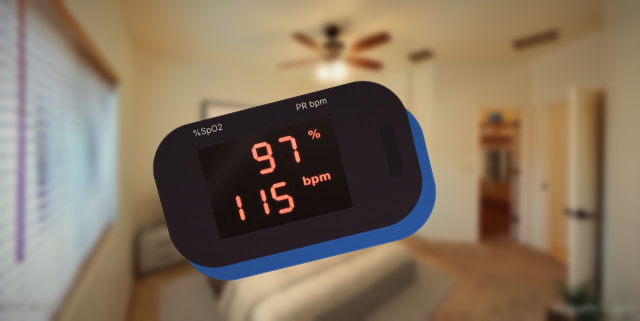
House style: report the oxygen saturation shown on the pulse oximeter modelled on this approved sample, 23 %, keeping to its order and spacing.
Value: 97 %
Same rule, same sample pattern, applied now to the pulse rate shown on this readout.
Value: 115 bpm
